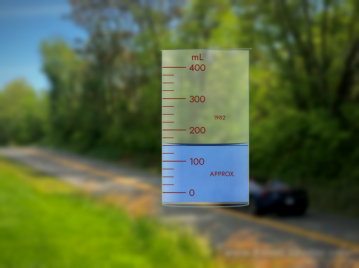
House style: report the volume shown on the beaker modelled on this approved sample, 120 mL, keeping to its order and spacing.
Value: 150 mL
